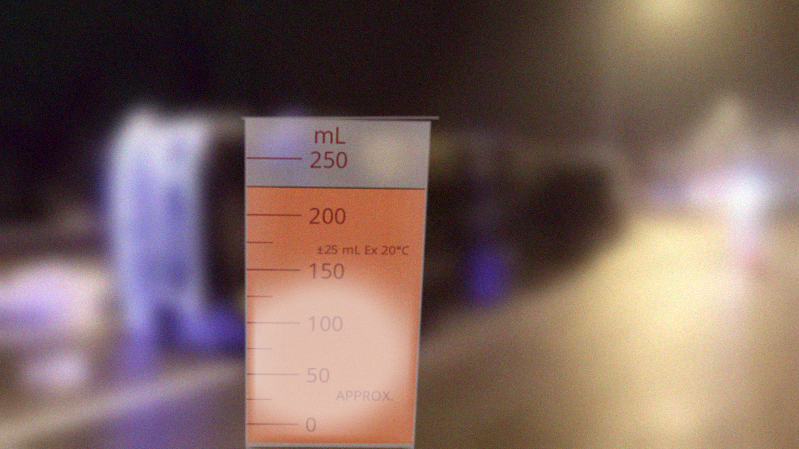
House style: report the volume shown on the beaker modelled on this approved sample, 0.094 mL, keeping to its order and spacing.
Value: 225 mL
